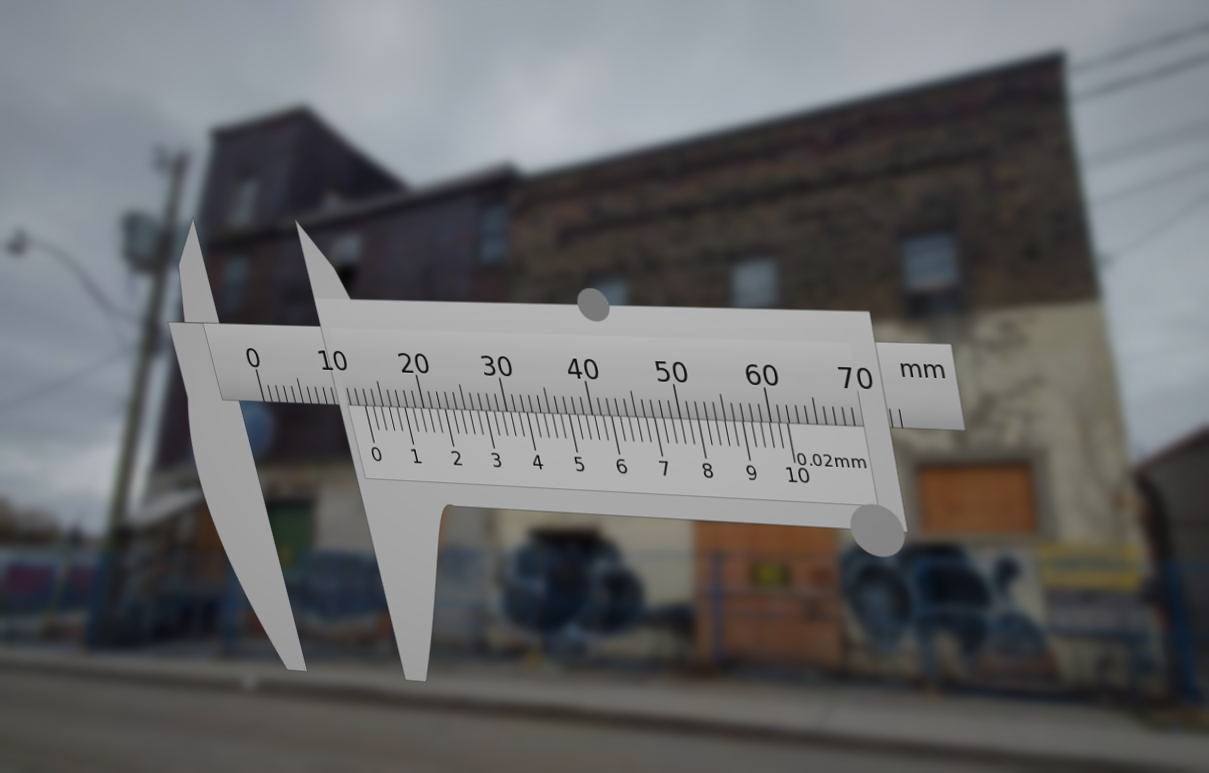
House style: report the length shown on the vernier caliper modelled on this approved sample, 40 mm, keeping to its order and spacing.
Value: 12.8 mm
